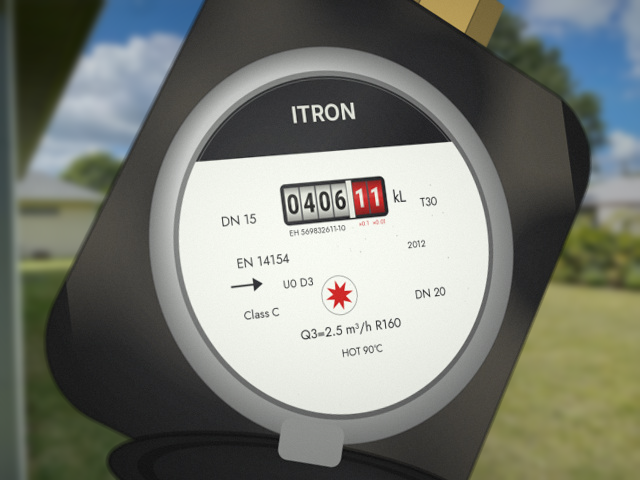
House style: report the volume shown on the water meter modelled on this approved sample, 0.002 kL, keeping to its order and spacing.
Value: 406.11 kL
